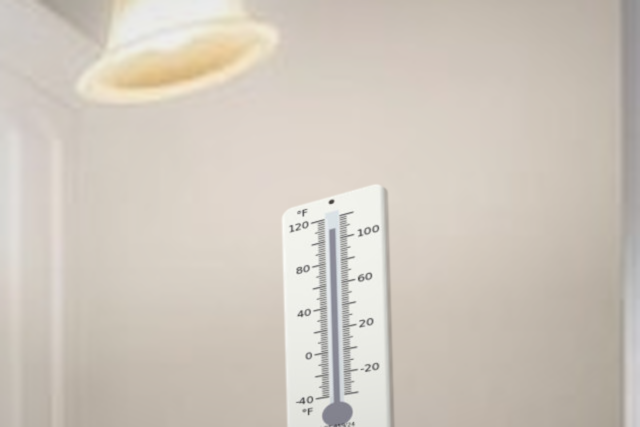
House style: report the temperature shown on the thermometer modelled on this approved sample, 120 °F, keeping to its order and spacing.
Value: 110 °F
